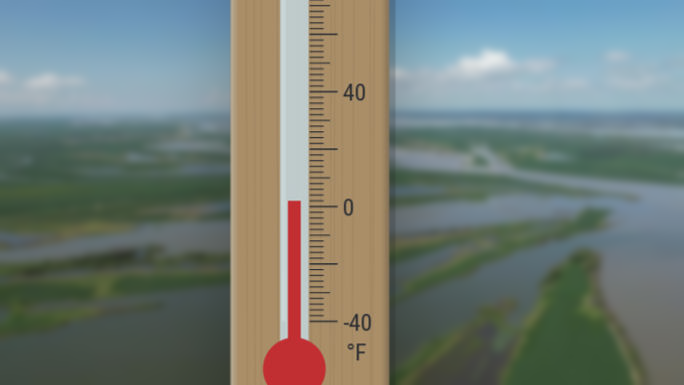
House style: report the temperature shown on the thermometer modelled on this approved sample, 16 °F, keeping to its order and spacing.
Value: 2 °F
